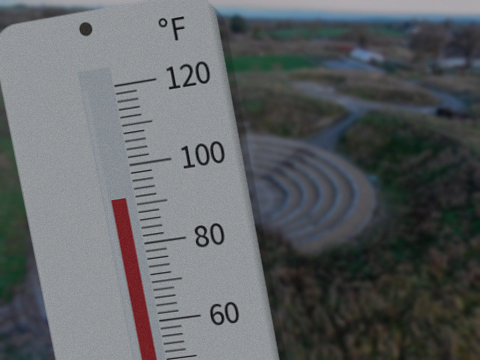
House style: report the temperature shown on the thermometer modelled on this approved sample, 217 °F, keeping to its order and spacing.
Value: 92 °F
